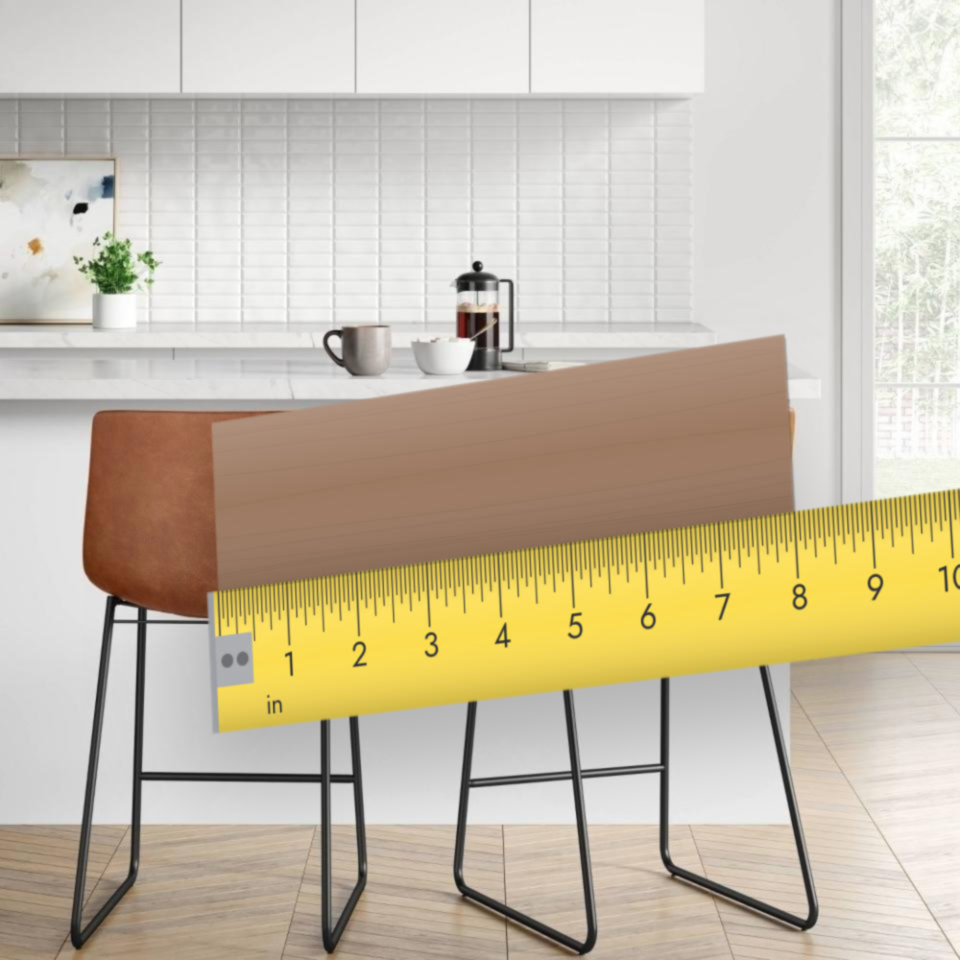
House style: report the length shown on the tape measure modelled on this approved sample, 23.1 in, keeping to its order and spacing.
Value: 8 in
